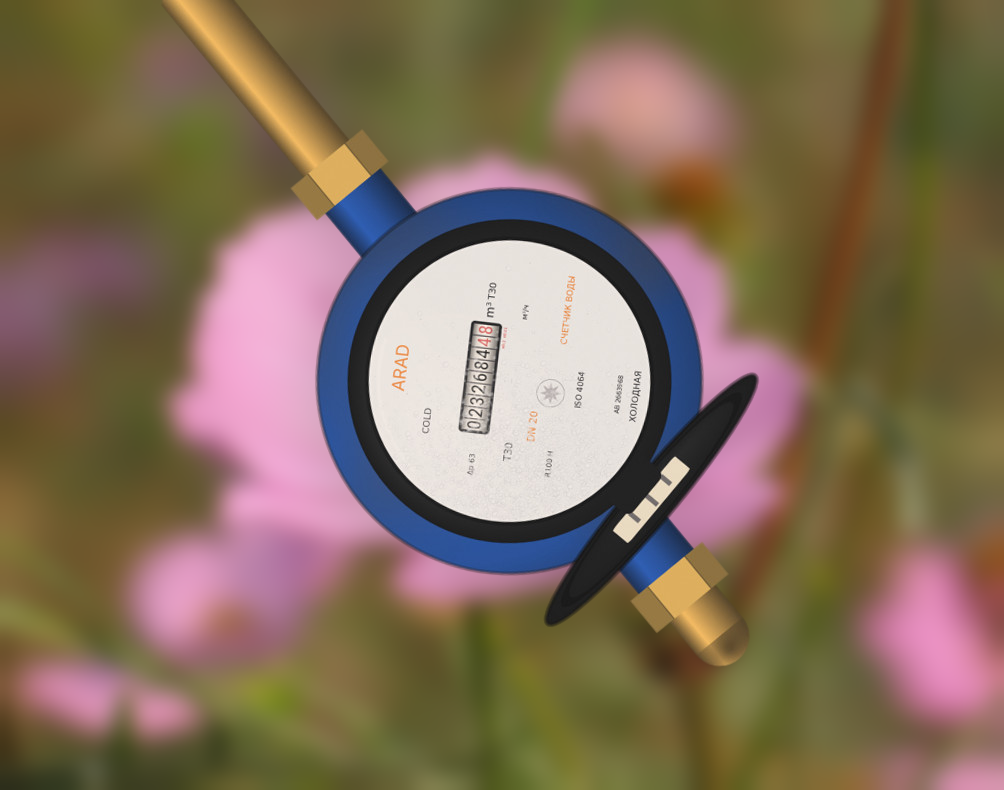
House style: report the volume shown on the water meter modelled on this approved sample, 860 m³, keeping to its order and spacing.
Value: 232684.48 m³
